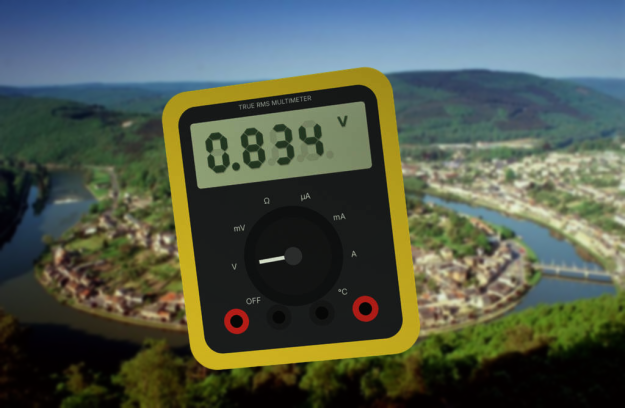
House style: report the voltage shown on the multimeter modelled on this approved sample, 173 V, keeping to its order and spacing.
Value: 0.834 V
